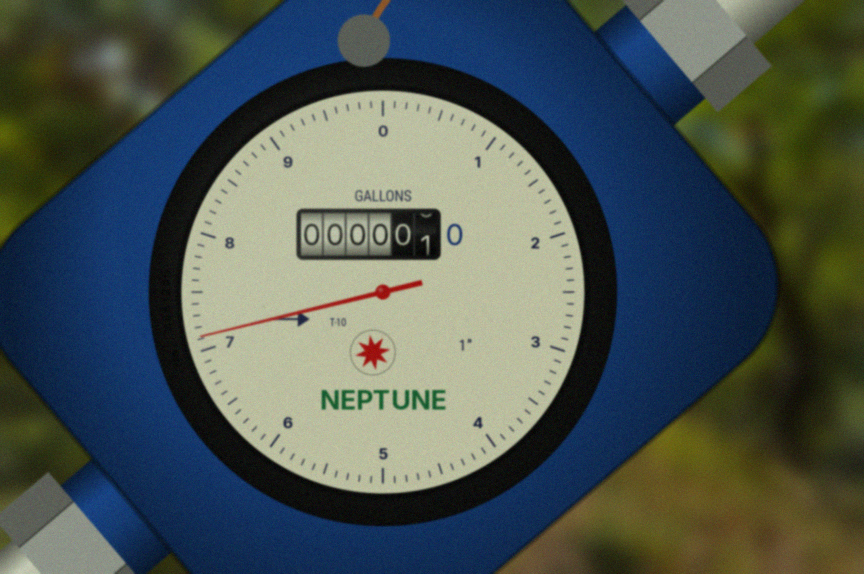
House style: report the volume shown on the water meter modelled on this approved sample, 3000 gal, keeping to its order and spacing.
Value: 7.1 gal
